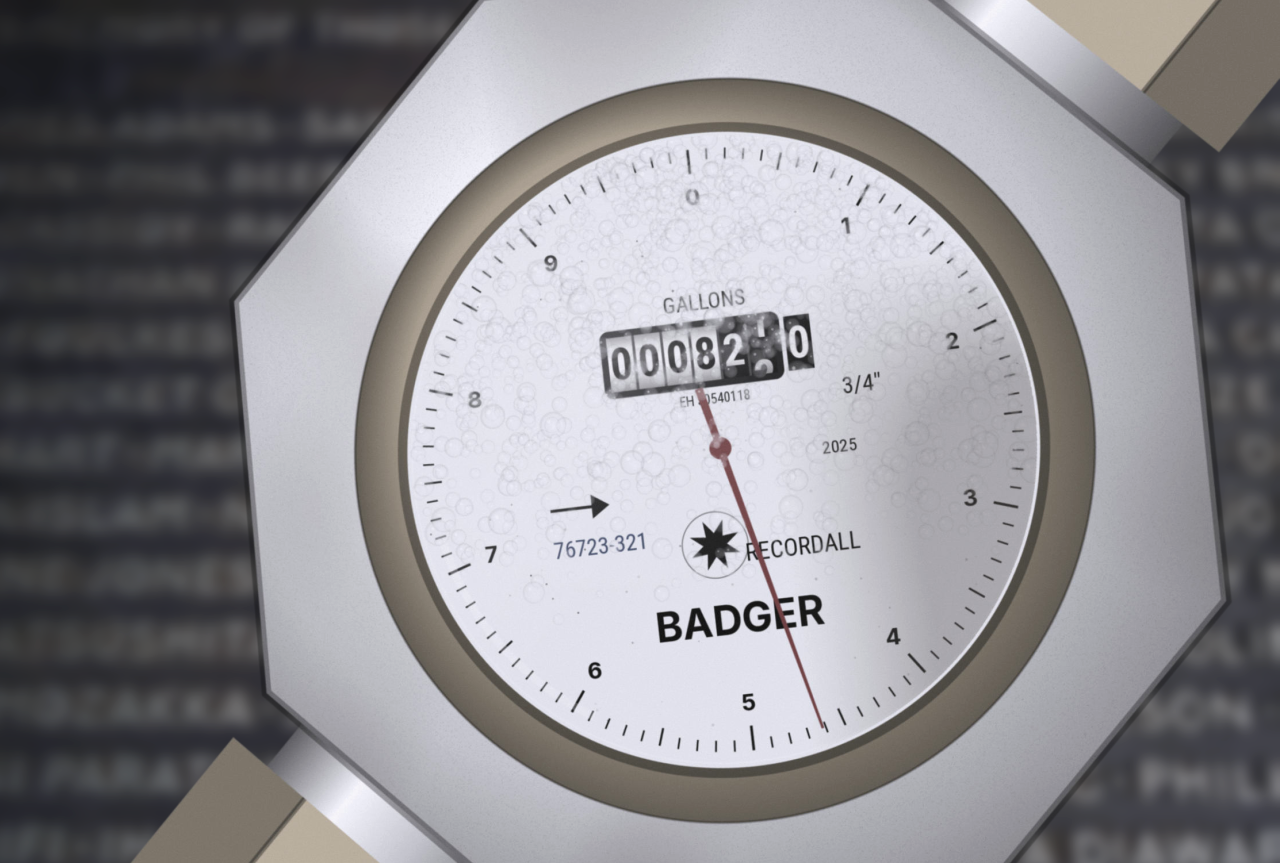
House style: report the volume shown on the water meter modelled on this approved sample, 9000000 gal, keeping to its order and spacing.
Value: 8214.6 gal
